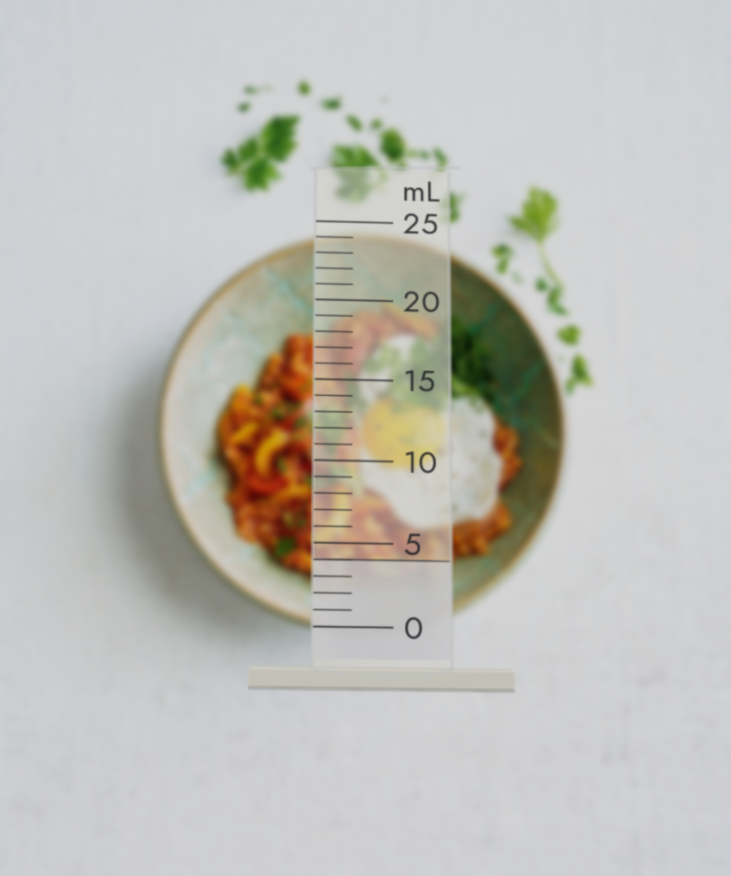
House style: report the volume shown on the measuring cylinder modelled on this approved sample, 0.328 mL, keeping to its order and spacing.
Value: 4 mL
